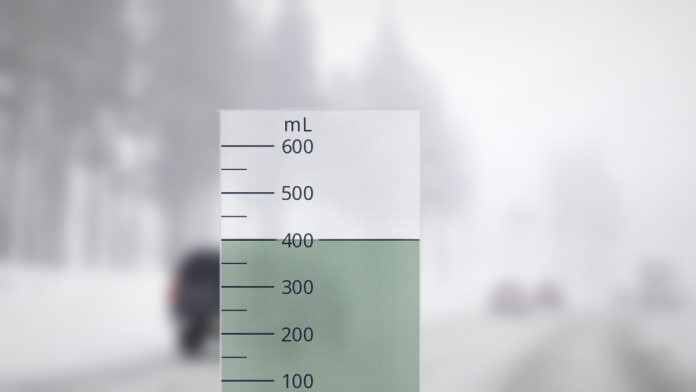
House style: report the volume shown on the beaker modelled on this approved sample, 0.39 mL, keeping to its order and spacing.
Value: 400 mL
